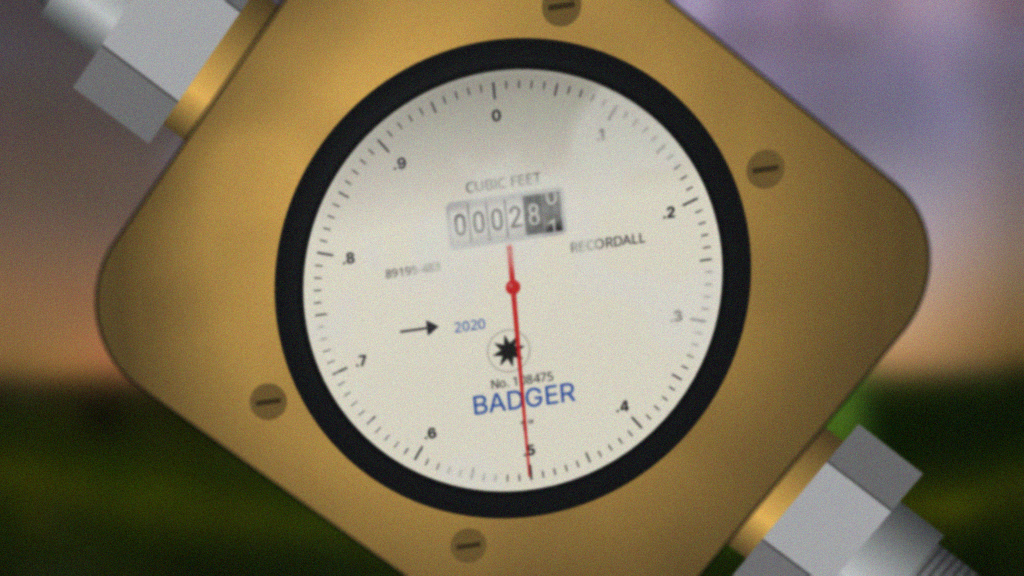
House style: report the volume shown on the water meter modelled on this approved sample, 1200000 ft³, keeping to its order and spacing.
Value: 280.50 ft³
